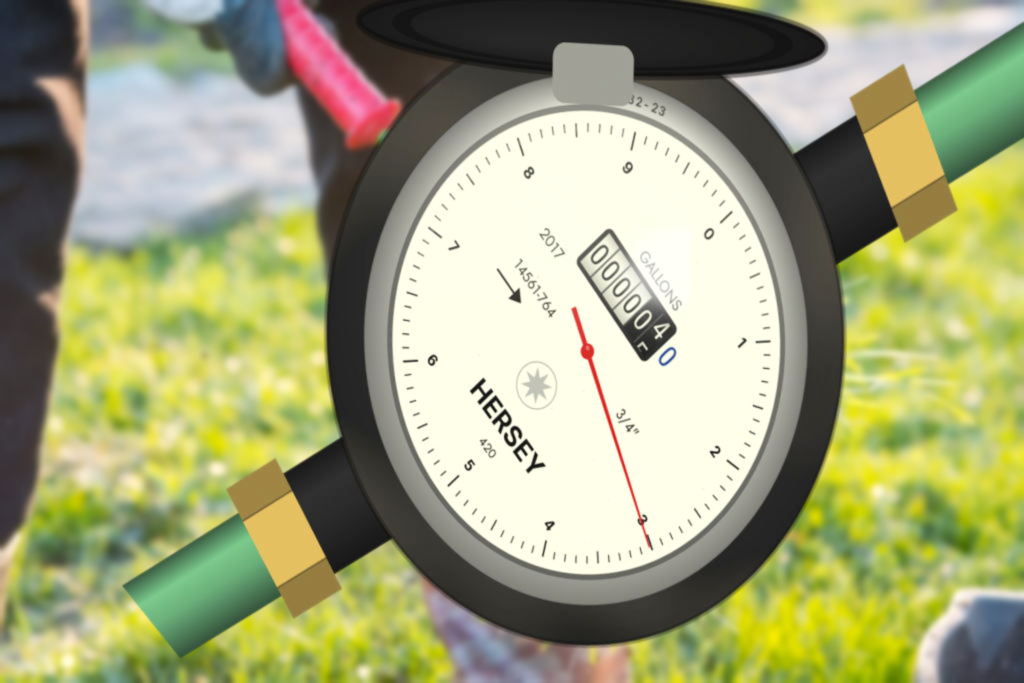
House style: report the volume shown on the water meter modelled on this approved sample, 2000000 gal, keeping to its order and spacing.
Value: 43.0 gal
